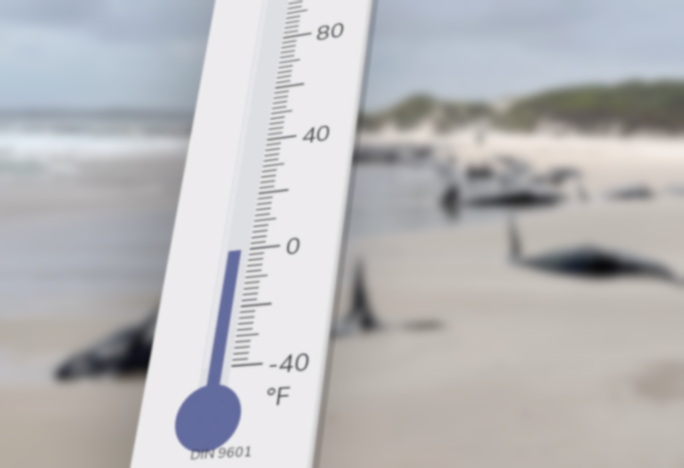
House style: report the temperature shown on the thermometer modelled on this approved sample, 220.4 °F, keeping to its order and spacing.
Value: 0 °F
